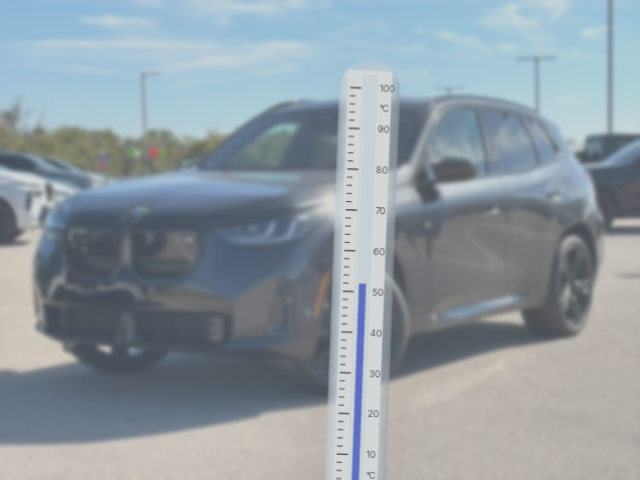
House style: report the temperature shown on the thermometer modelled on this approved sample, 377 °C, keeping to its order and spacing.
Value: 52 °C
